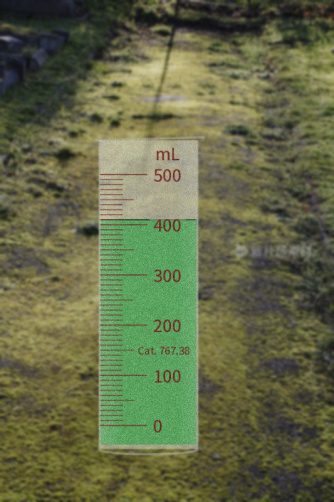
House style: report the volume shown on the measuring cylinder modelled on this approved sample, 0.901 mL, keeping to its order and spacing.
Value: 410 mL
